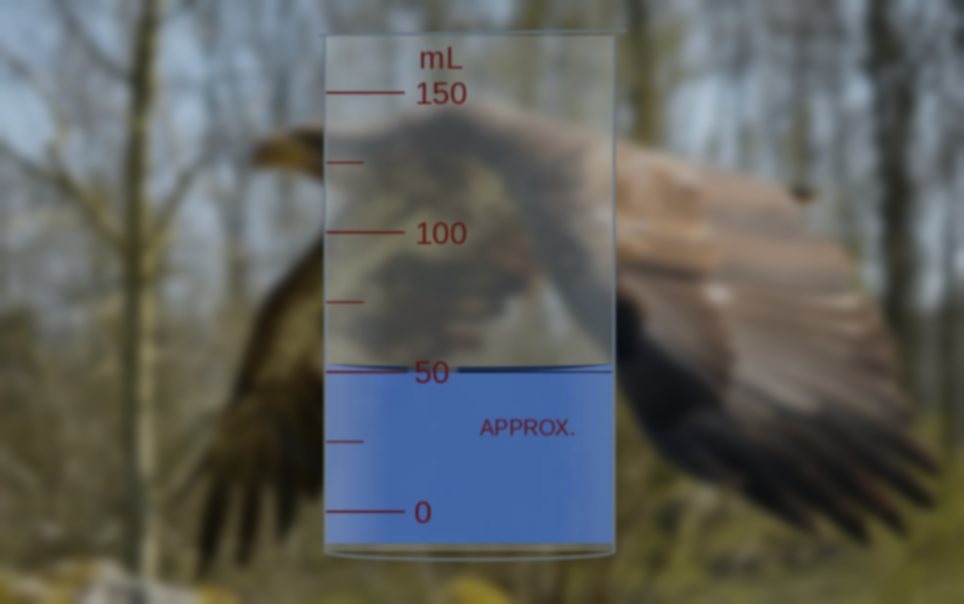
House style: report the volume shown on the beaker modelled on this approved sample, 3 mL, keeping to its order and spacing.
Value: 50 mL
